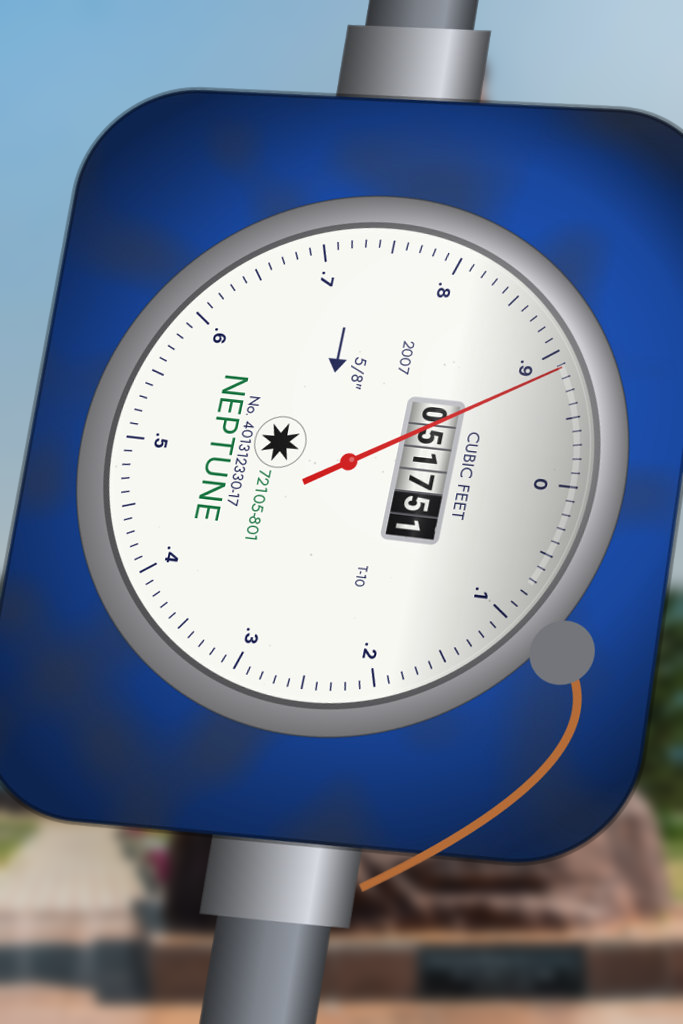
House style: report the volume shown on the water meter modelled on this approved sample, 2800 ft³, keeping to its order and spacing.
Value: 51750.91 ft³
